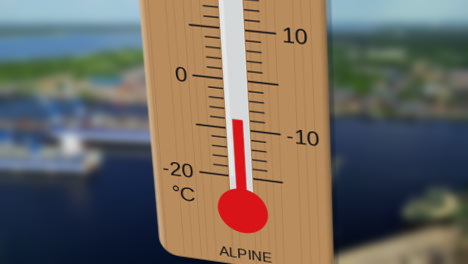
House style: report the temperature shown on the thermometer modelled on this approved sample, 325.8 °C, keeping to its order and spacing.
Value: -8 °C
